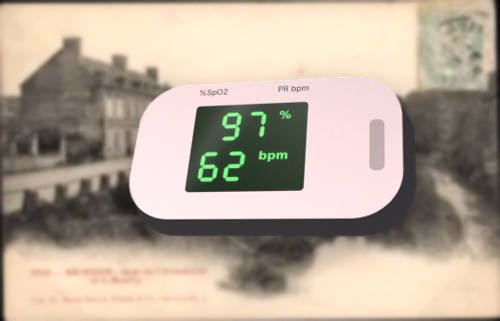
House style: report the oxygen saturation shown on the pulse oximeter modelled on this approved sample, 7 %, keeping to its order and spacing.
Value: 97 %
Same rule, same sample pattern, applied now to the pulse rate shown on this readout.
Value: 62 bpm
